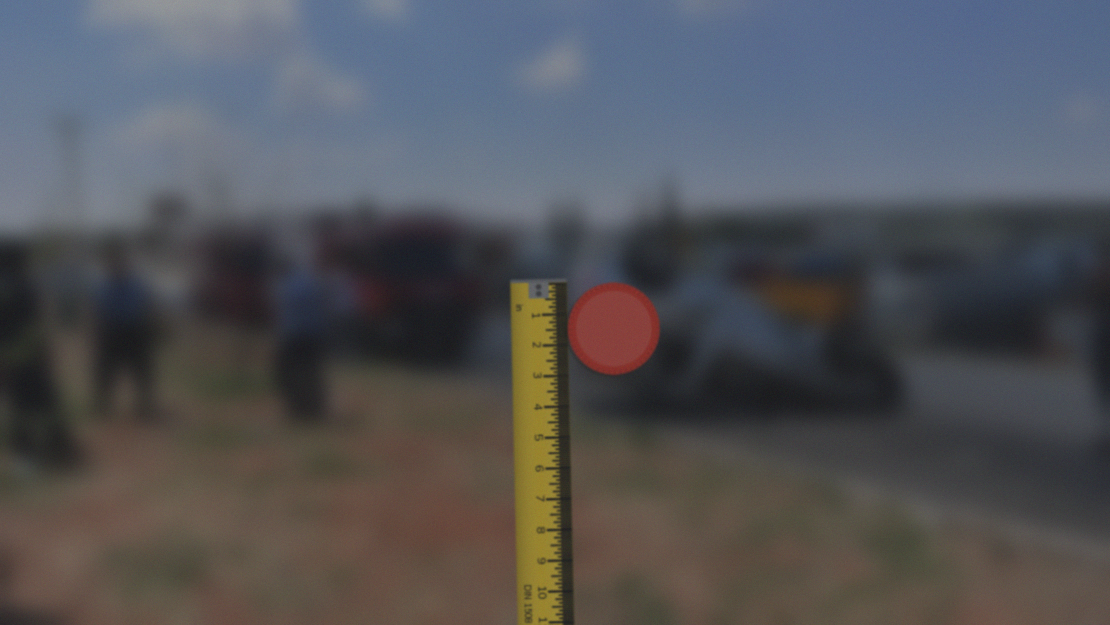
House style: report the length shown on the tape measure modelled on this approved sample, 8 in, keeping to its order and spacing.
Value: 3 in
